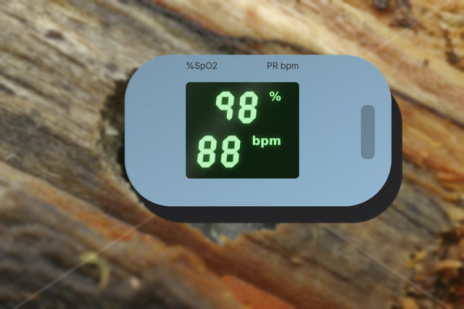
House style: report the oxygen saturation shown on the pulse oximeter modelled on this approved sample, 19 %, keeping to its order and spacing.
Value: 98 %
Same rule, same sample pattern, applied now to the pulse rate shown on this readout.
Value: 88 bpm
